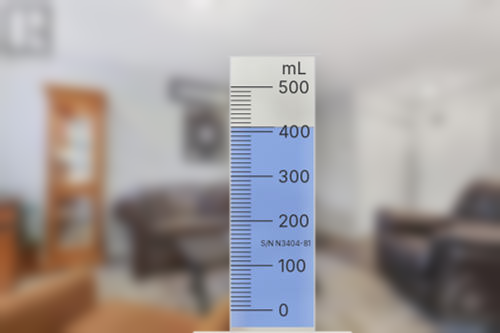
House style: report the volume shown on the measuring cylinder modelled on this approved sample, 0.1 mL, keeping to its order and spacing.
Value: 410 mL
